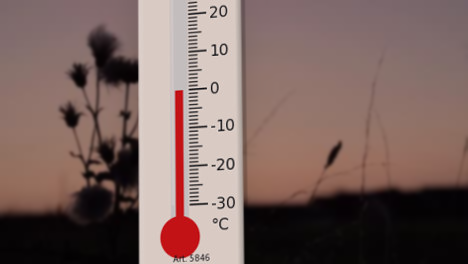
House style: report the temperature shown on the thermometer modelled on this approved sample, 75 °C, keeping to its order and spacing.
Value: 0 °C
